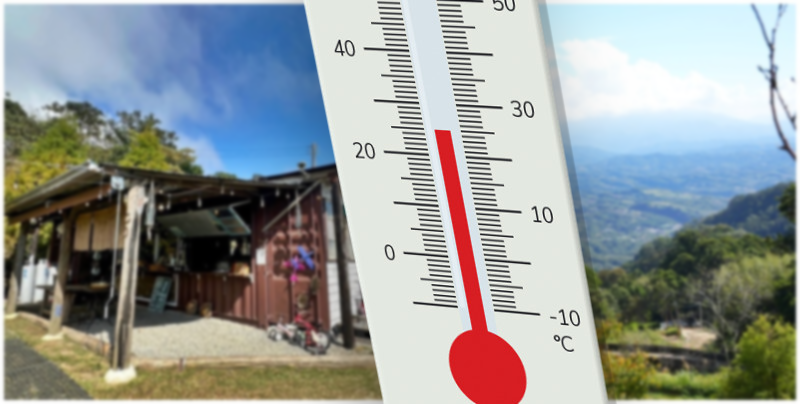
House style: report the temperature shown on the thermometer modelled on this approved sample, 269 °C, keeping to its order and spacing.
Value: 25 °C
